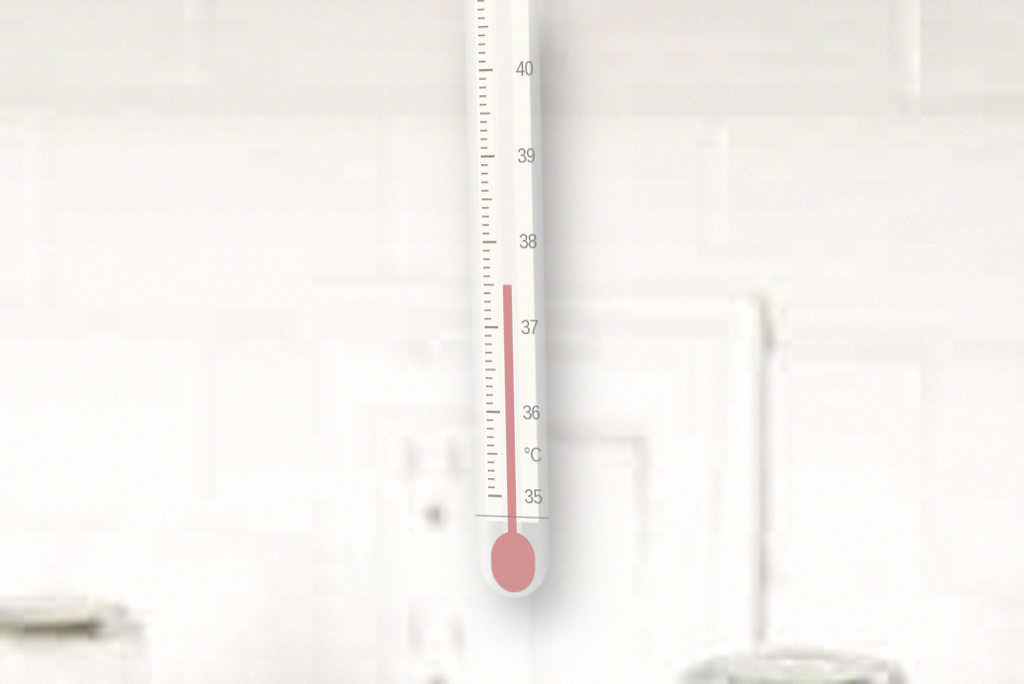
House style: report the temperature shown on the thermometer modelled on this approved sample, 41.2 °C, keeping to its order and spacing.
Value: 37.5 °C
